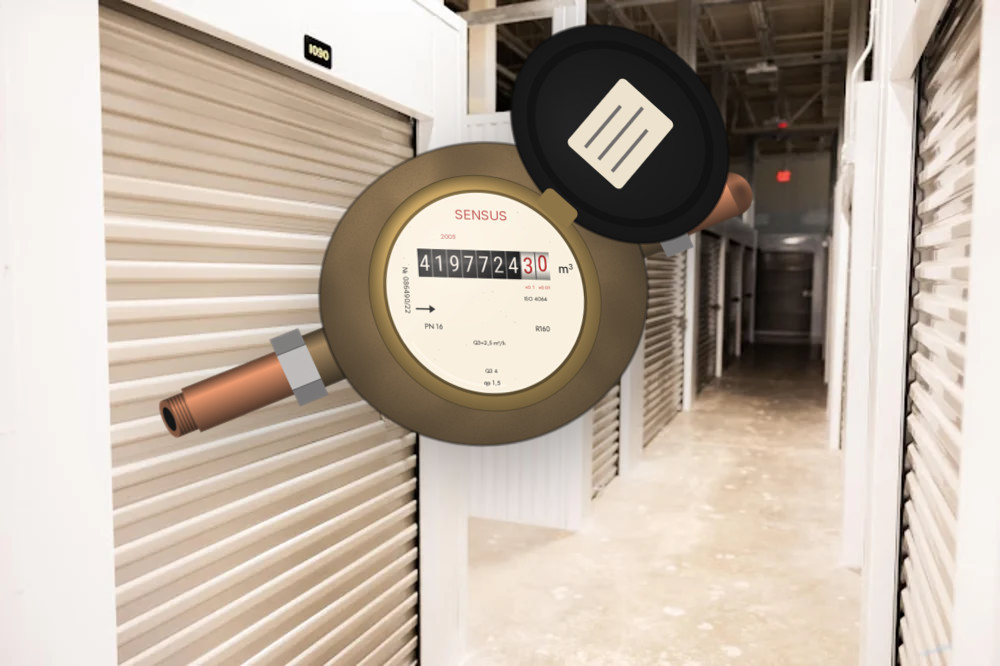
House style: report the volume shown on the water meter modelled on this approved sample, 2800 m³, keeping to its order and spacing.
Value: 4197724.30 m³
